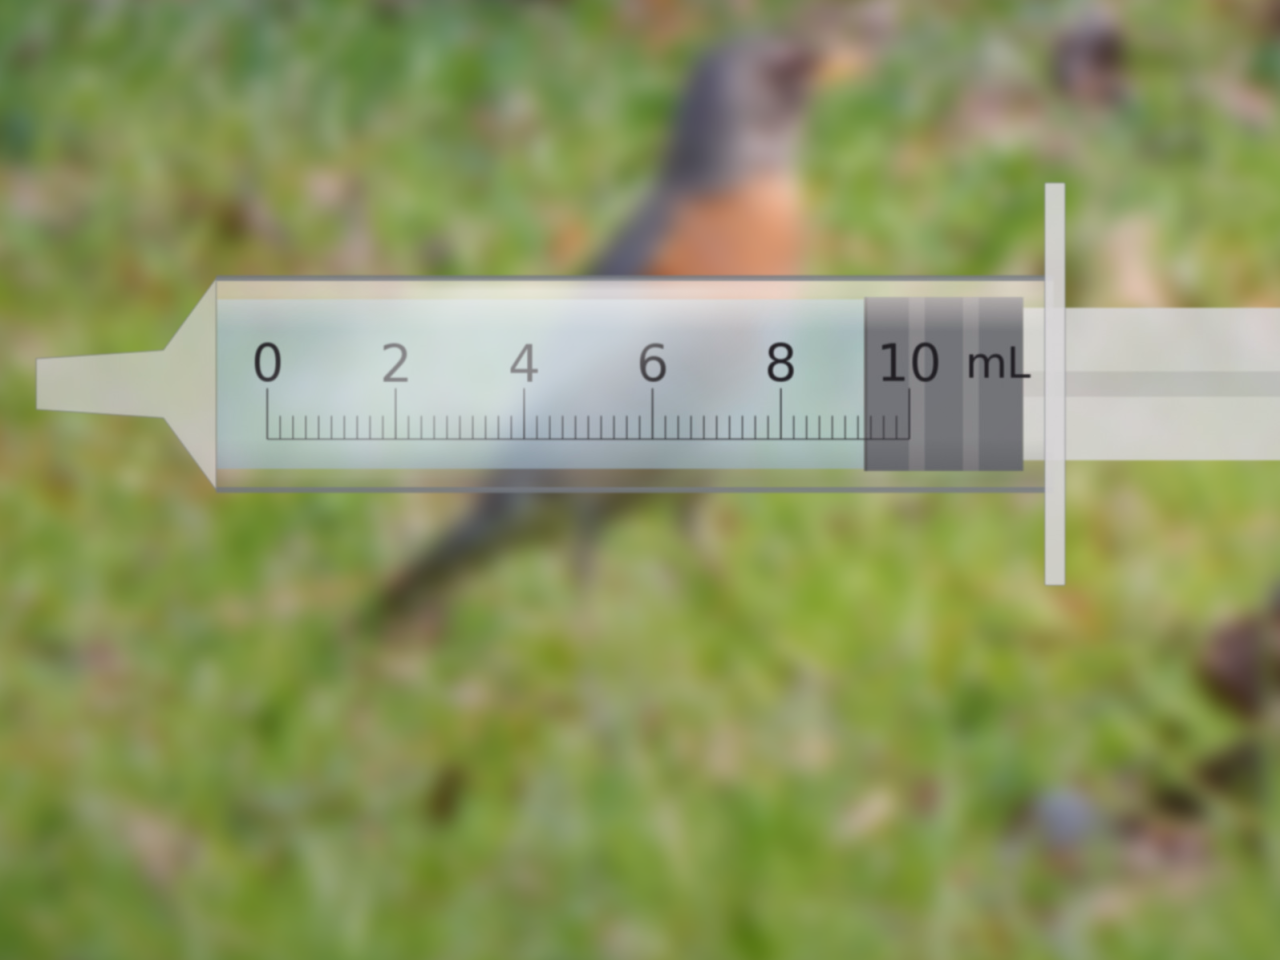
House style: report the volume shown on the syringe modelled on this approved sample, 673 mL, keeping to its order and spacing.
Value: 9.3 mL
